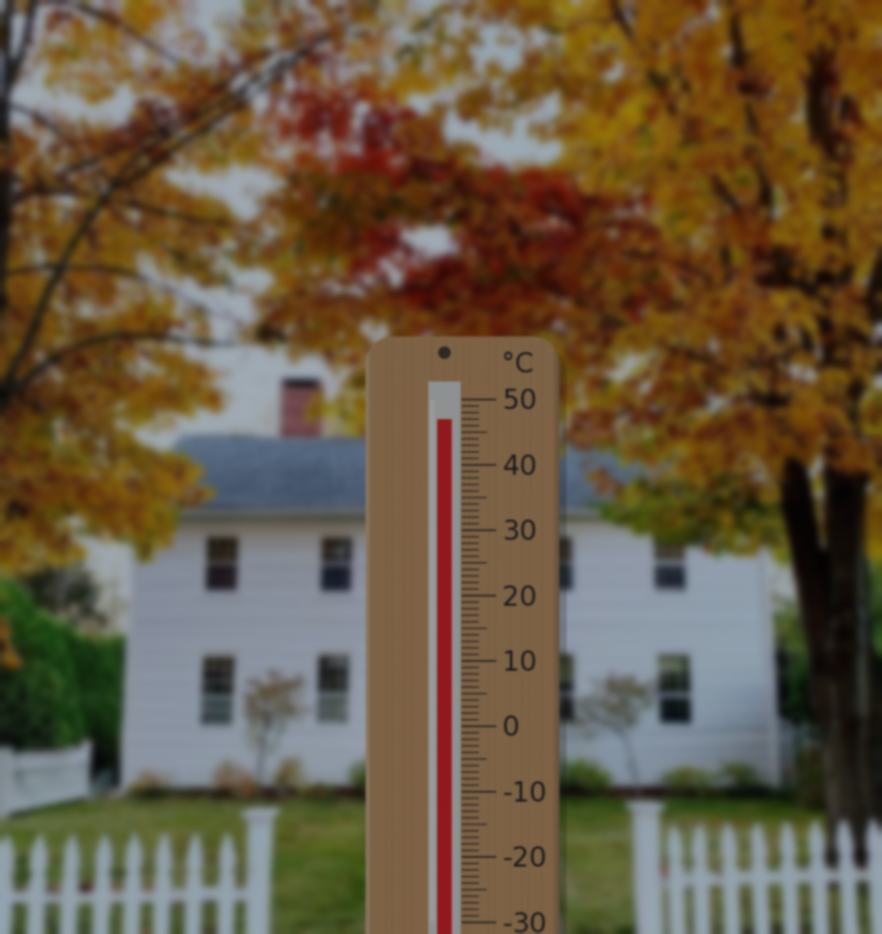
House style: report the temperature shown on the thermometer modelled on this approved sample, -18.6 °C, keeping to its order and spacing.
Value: 47 °C
